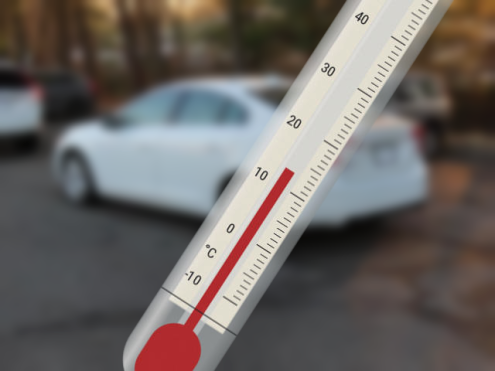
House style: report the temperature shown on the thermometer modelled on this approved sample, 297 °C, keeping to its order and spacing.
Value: 13 °C
